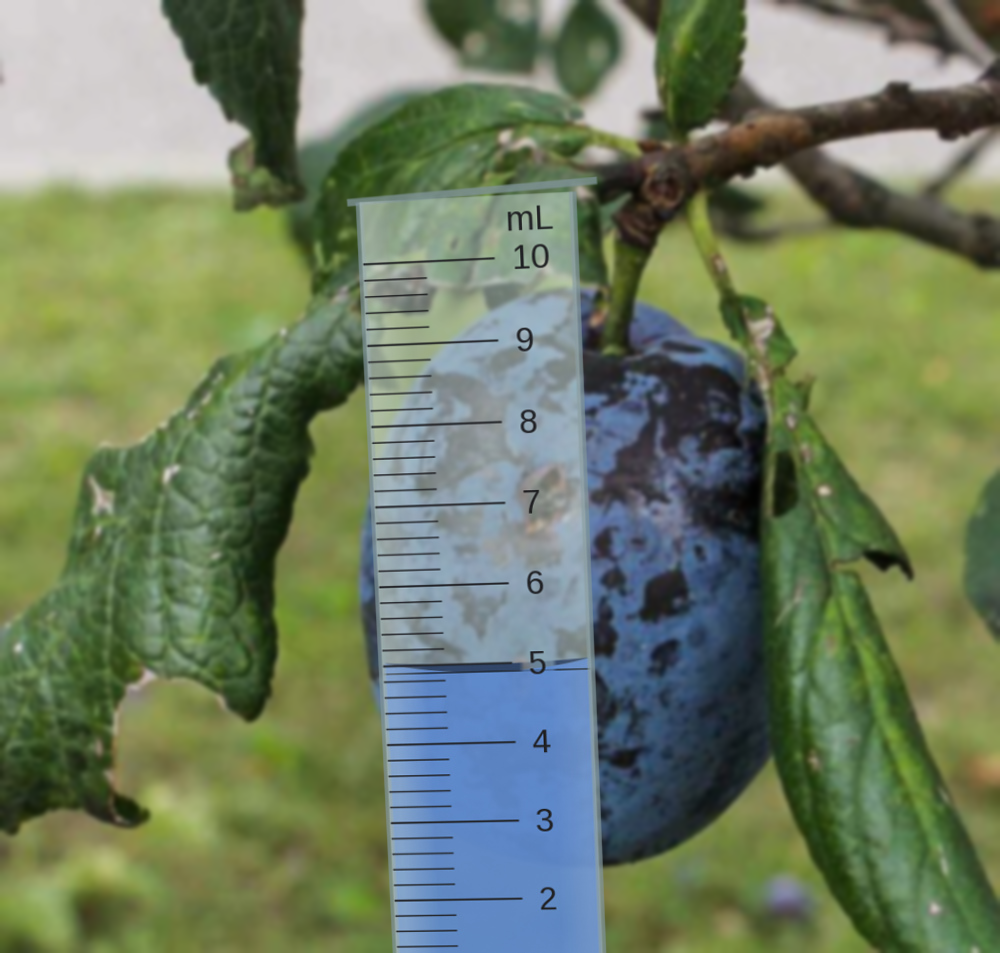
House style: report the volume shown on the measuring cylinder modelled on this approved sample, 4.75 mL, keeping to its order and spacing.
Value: 4.9 mL
